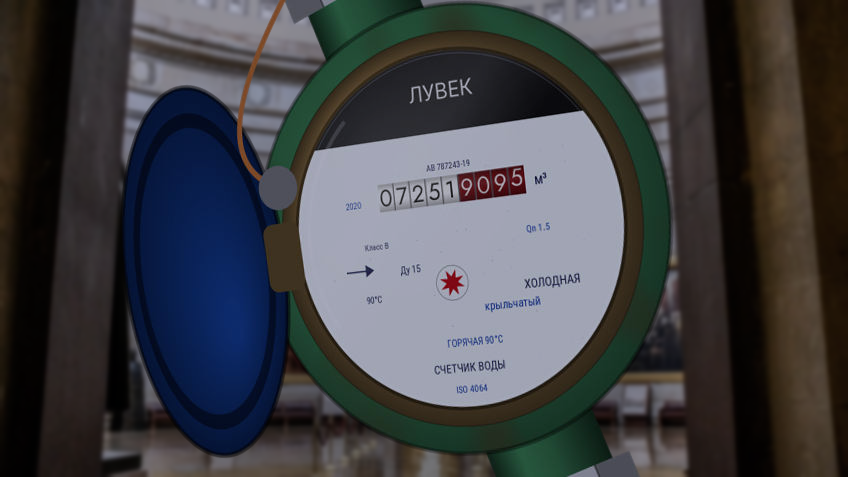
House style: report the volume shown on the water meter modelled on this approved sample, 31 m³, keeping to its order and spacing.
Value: 7251.9095 m³
